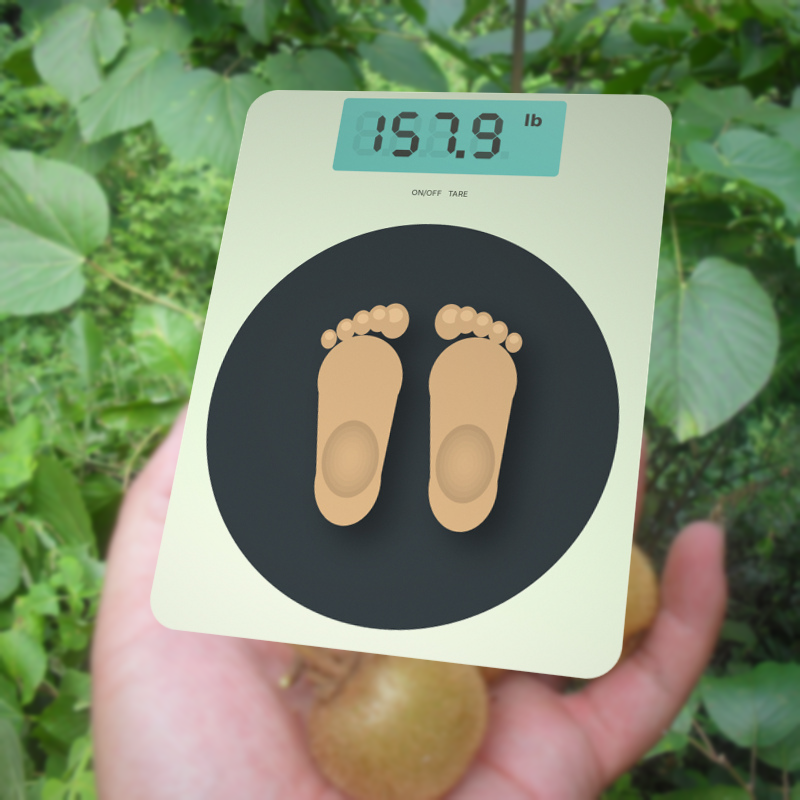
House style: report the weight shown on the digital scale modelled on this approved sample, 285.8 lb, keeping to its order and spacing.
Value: 157.9 lb
